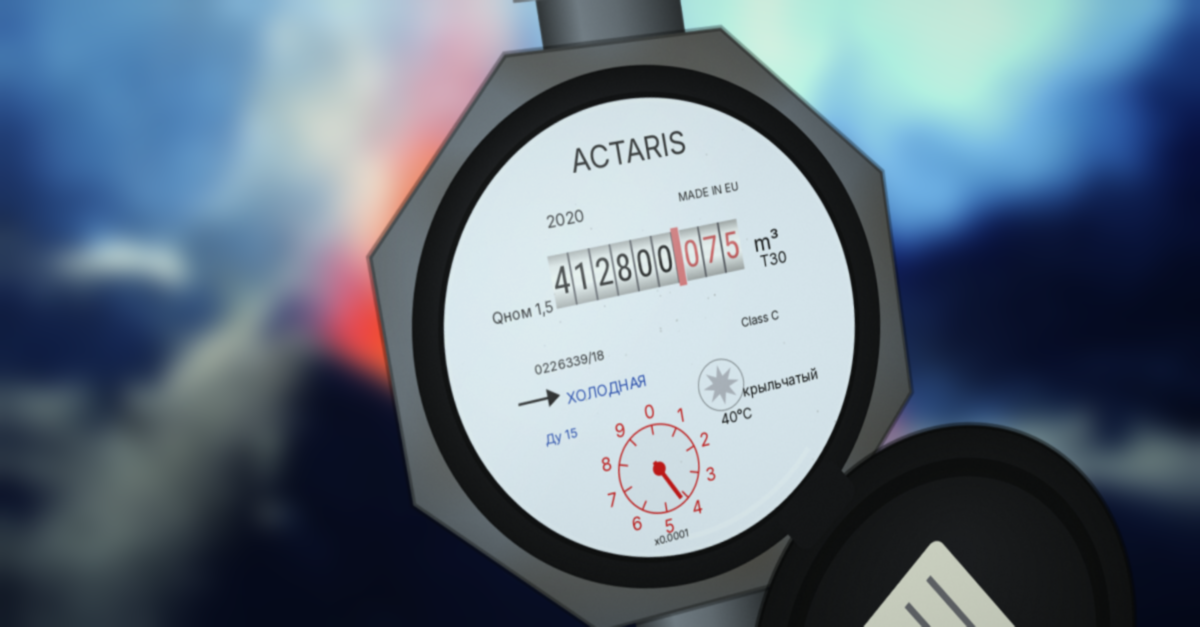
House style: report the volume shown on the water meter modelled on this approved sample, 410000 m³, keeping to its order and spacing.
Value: 412800.0754 m³
